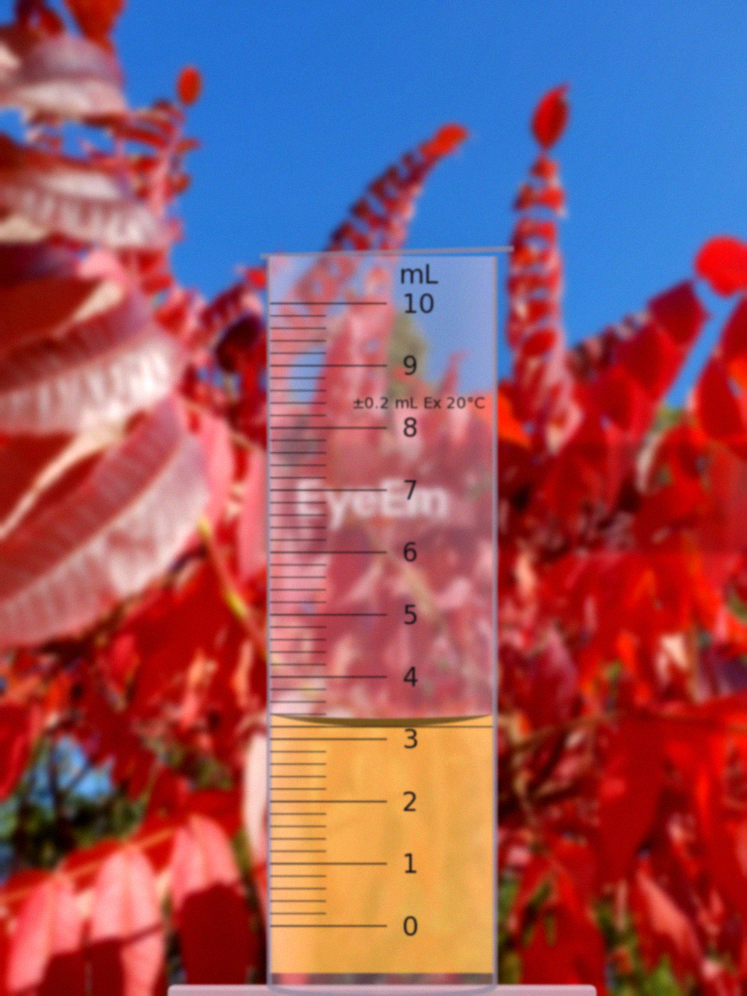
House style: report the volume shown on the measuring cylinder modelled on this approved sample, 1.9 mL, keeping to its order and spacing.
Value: 3.2 mL
